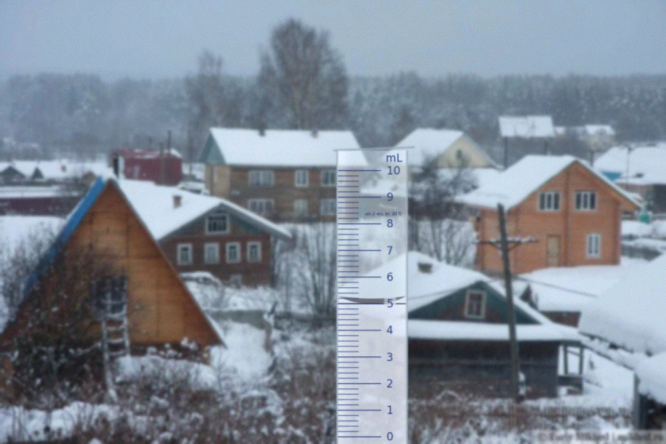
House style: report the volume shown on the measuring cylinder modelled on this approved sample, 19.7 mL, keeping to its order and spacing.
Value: 5 mL
